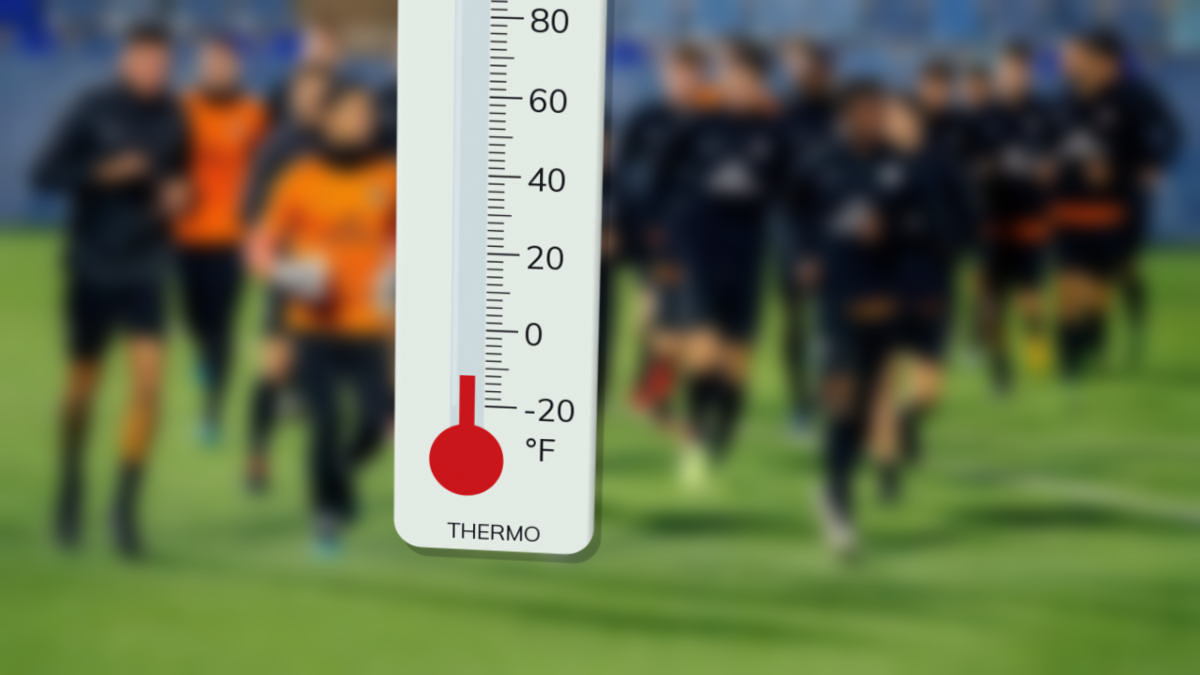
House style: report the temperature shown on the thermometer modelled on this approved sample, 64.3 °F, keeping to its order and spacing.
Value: -12 °F
